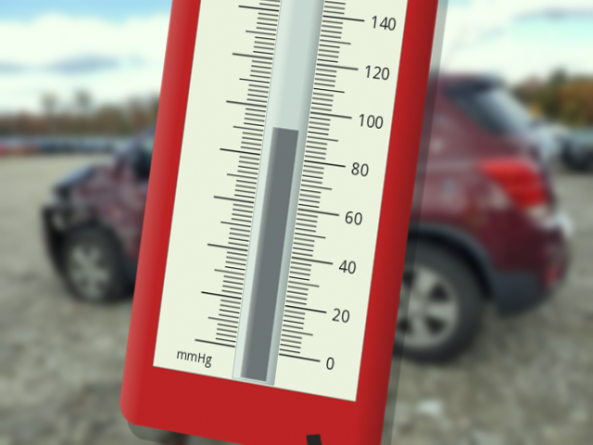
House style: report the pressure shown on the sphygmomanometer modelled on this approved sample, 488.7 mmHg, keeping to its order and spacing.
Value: 92 mmHg
